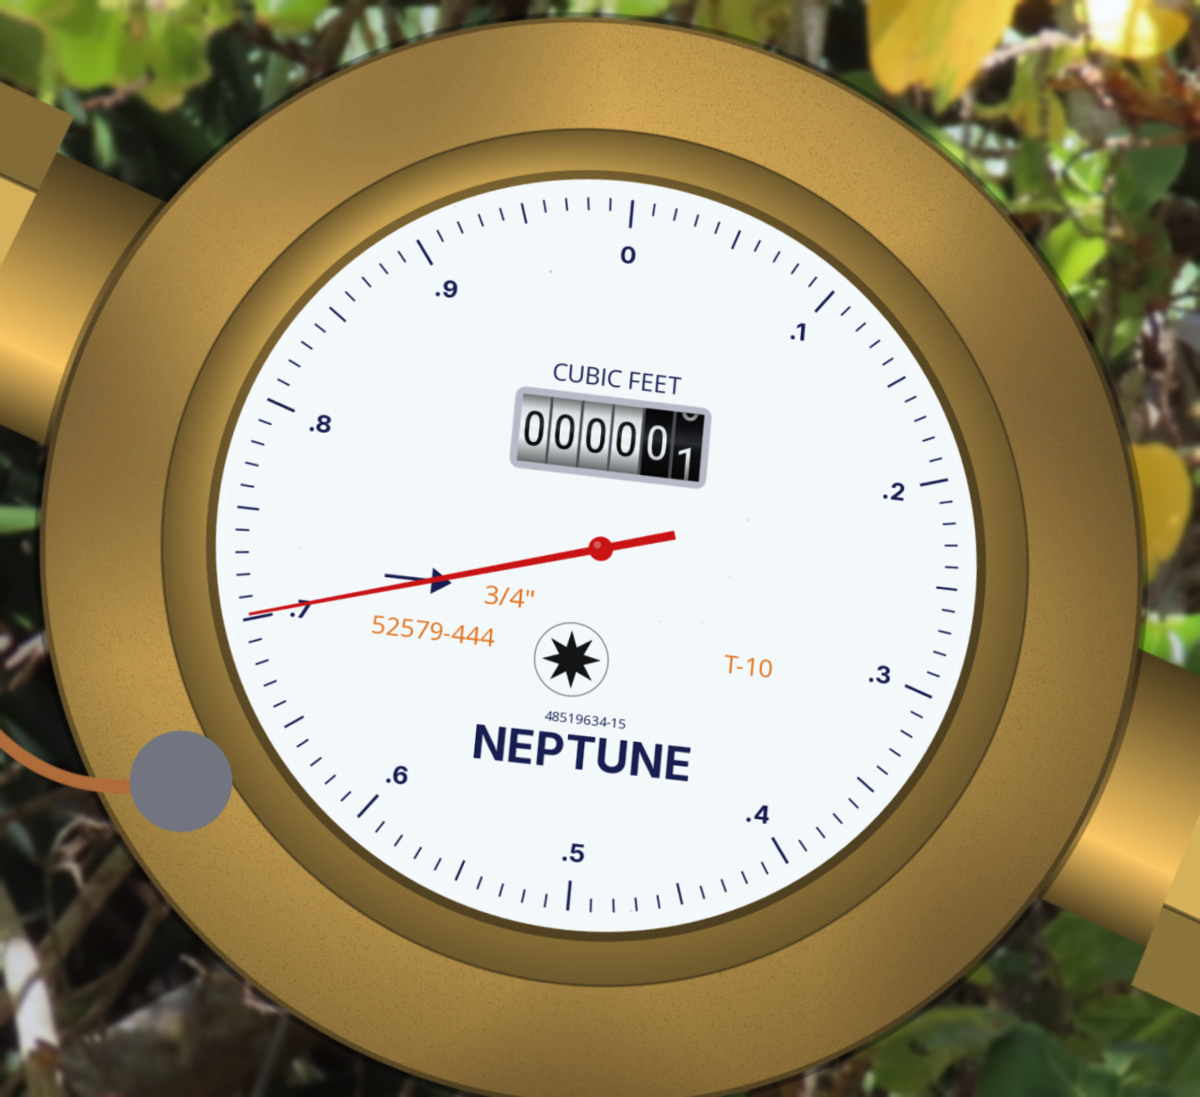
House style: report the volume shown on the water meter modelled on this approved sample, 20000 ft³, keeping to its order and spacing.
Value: 0.70 ft³
